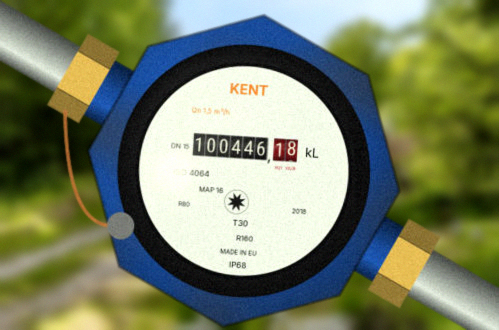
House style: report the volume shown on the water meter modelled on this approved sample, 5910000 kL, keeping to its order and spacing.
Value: 100446.18 kL
